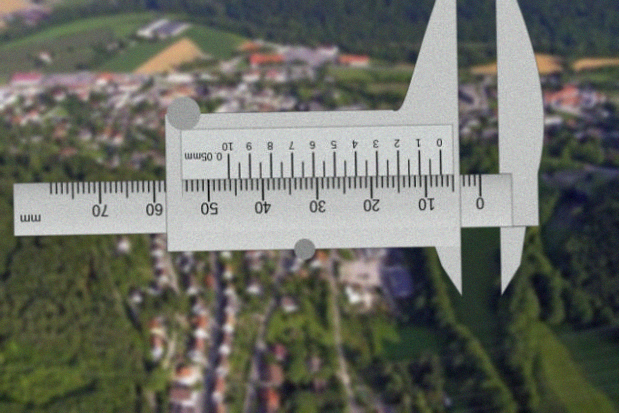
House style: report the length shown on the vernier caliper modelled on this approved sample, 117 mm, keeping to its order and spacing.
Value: 7.2 mm
